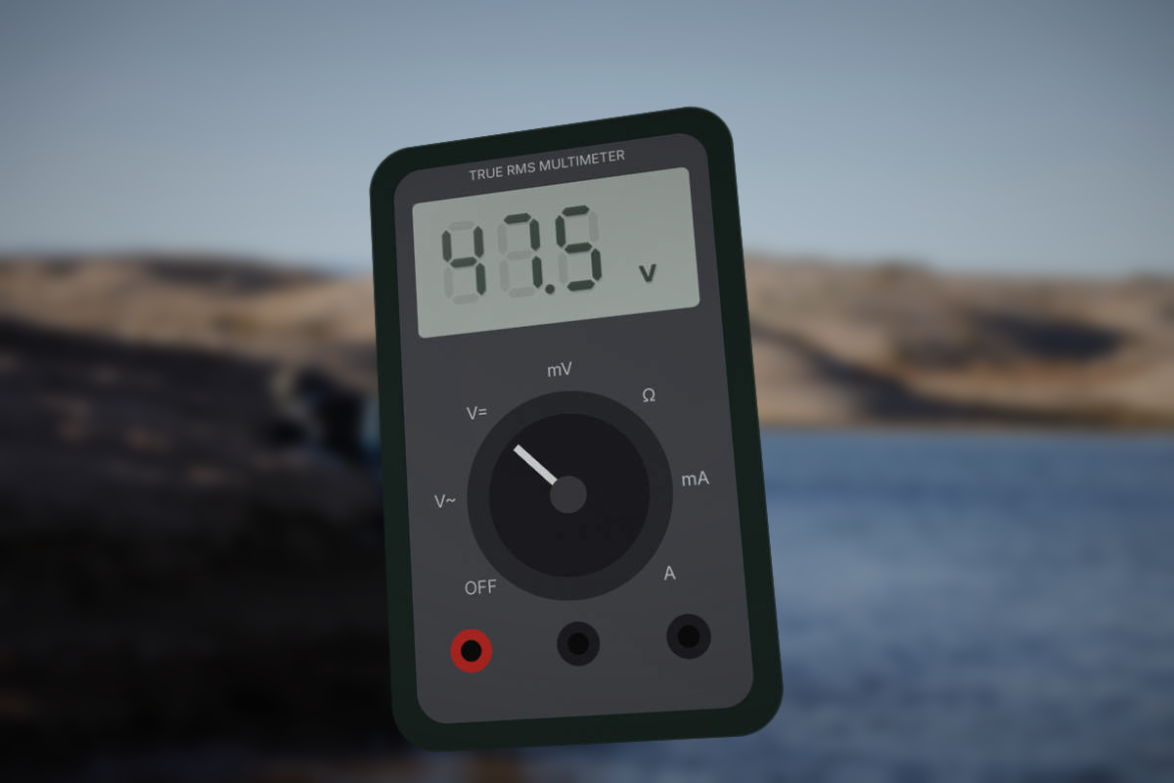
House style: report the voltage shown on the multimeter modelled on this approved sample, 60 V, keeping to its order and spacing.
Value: 47.5 V
